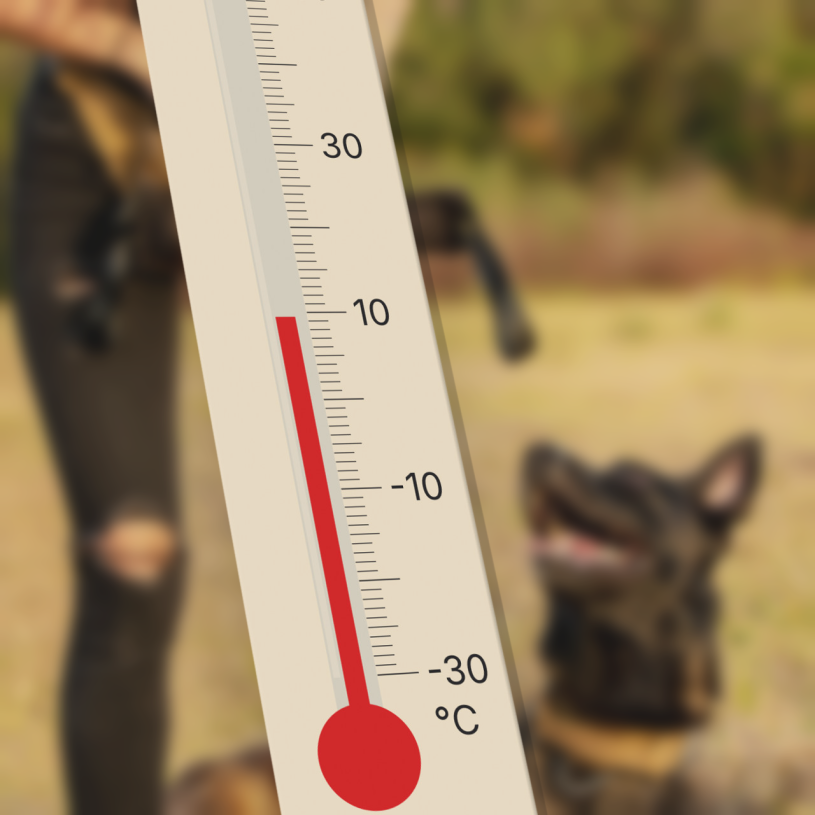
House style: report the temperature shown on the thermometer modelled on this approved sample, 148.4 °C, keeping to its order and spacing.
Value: 9.5 °C
